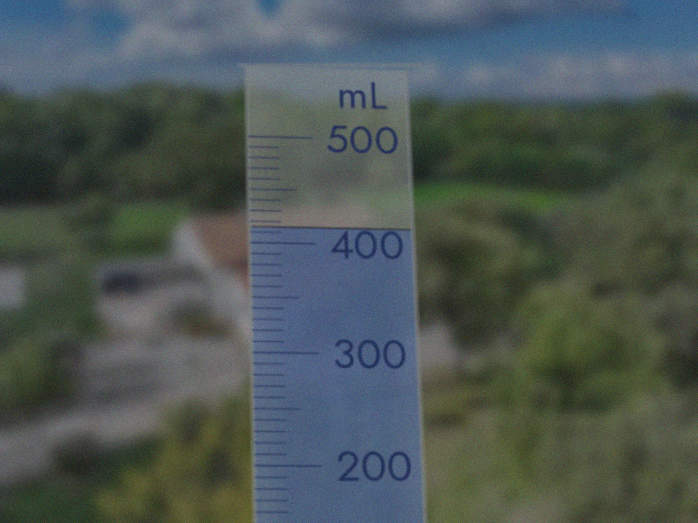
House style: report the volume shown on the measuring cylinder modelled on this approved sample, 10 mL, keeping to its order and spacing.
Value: 415 mL
